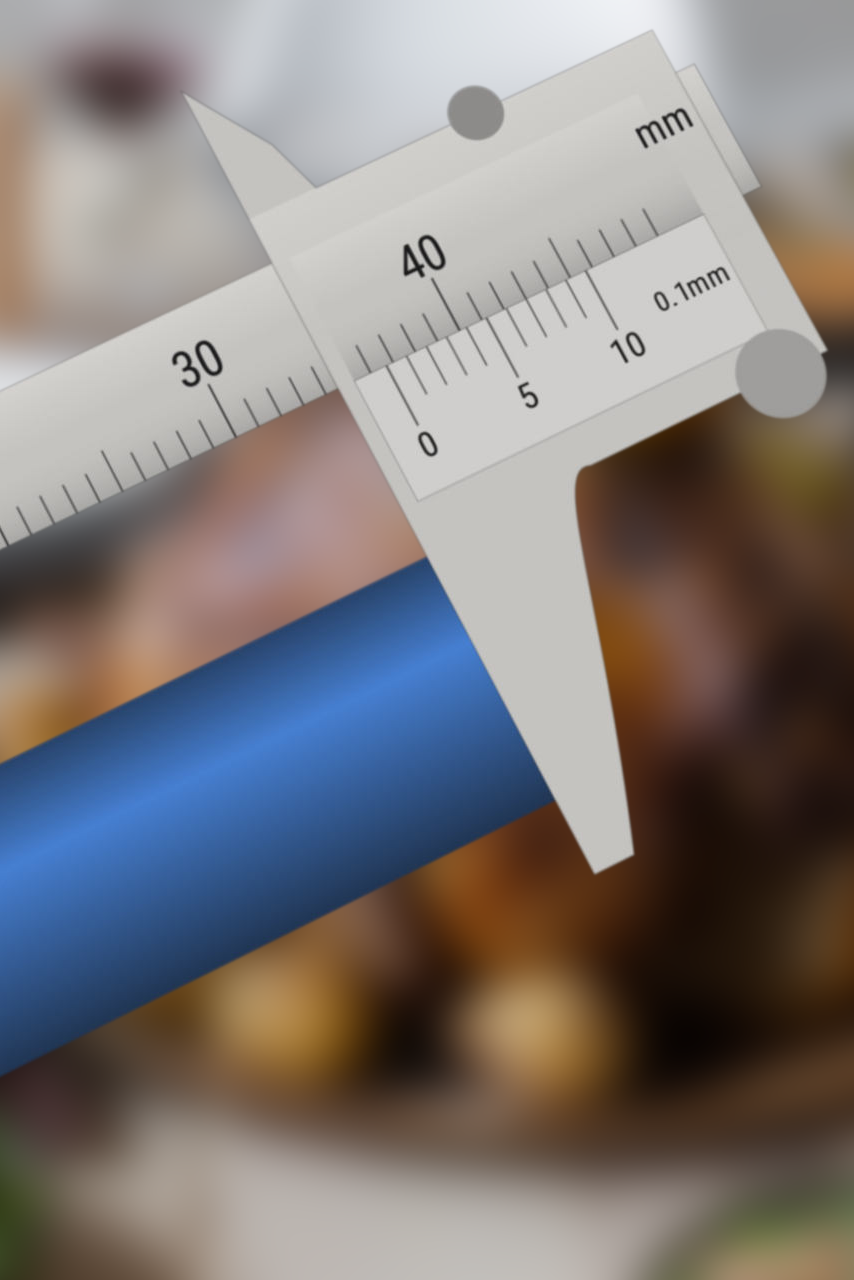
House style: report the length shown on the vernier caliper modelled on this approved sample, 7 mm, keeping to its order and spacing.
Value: 36.7 mm
